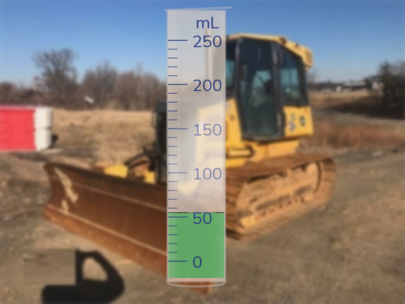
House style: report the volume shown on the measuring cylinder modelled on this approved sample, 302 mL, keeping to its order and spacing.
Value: 55 mL
